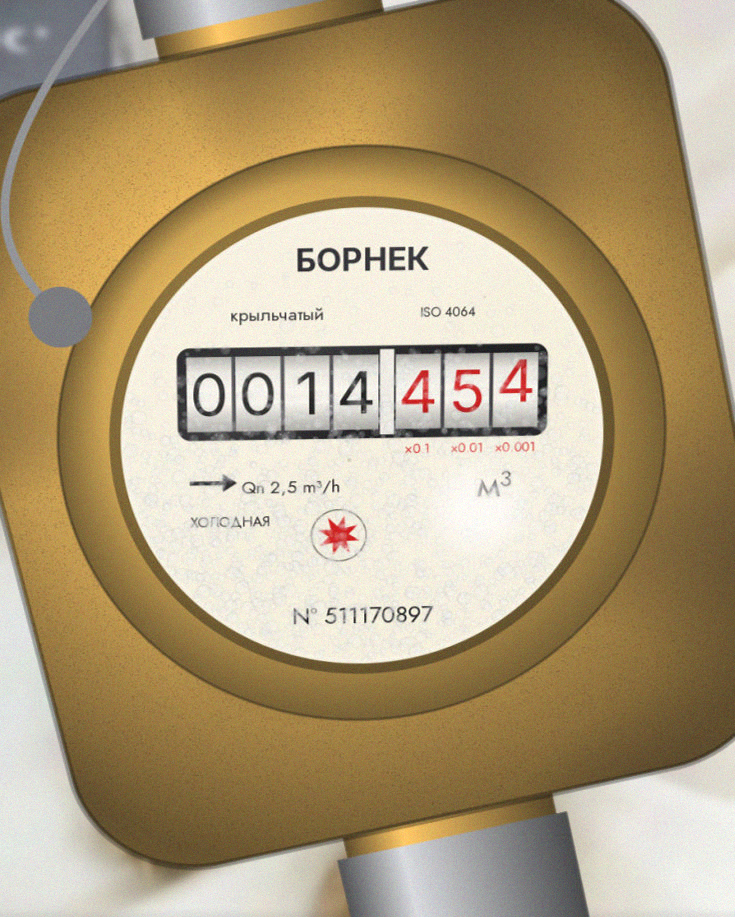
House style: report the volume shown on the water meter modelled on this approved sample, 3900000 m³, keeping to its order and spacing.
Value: 14.454 m³
